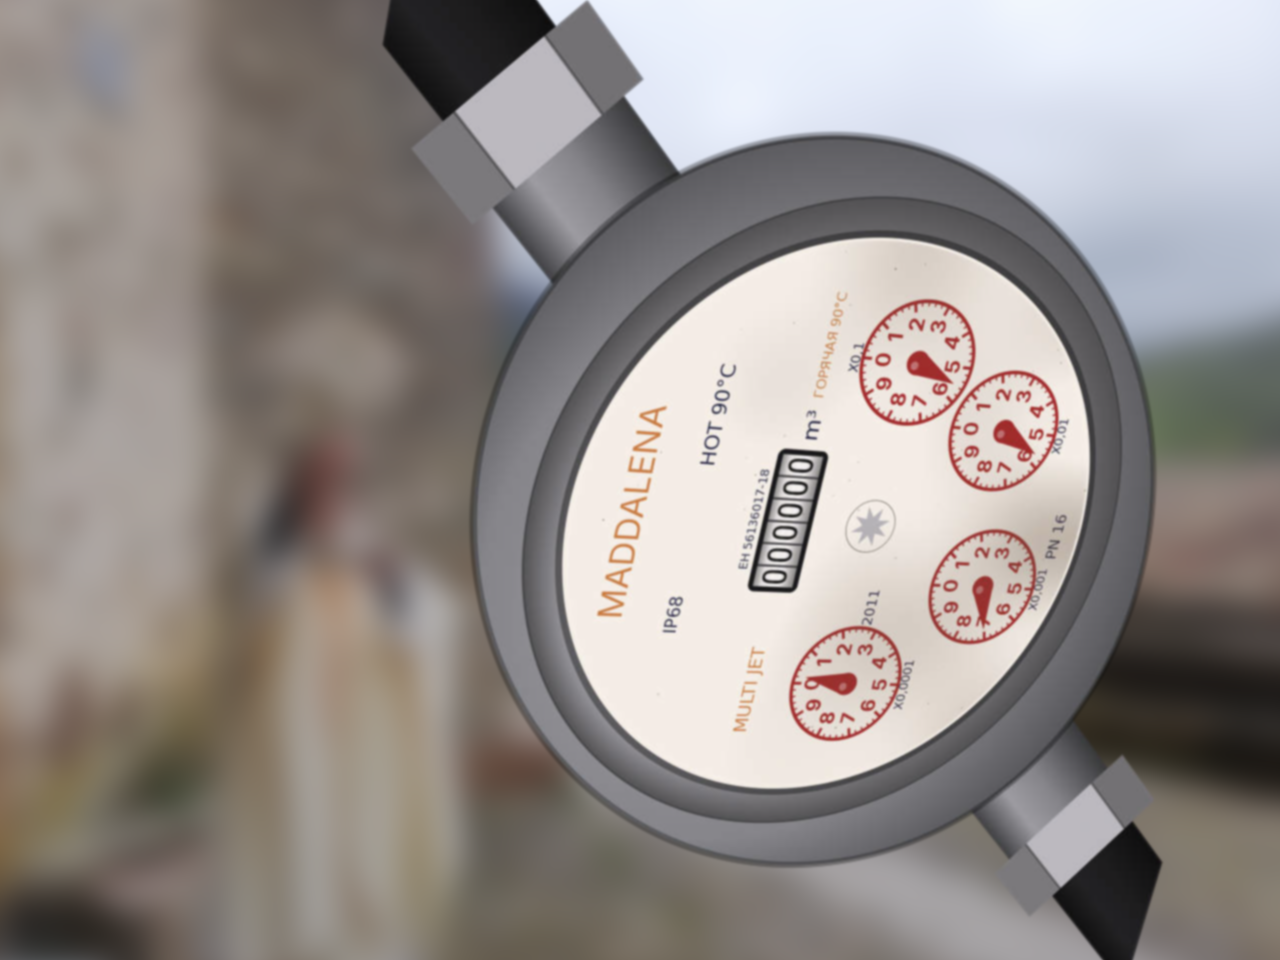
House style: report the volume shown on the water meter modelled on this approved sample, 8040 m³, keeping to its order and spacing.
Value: 0.5570 m³
